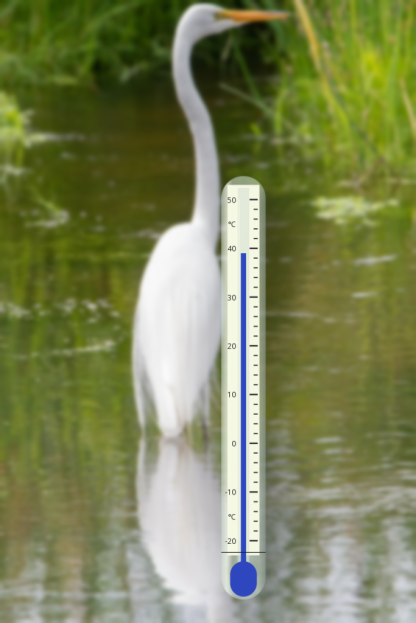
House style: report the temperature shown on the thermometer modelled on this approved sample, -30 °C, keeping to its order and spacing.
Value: 39 °C
